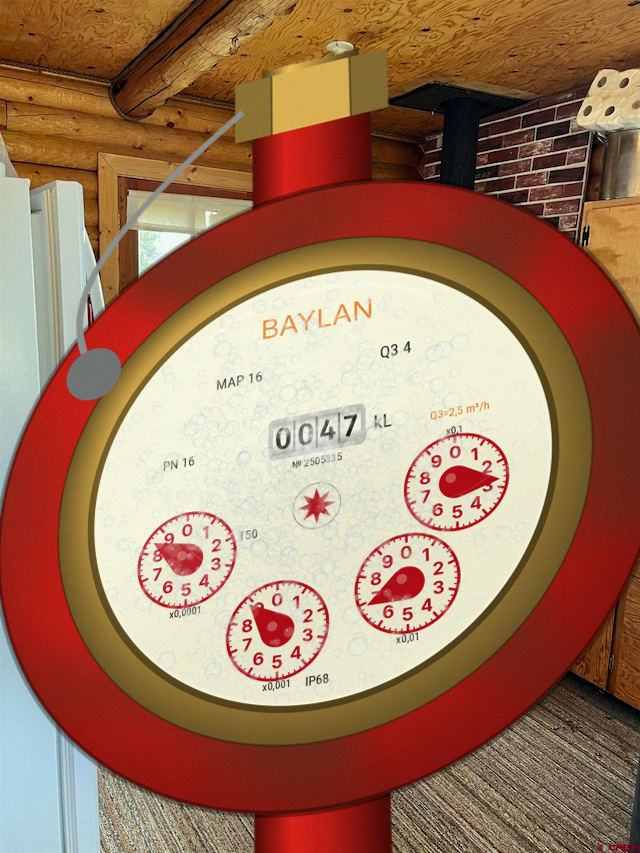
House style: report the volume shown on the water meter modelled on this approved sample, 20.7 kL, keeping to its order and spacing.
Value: 47.2688 kL
